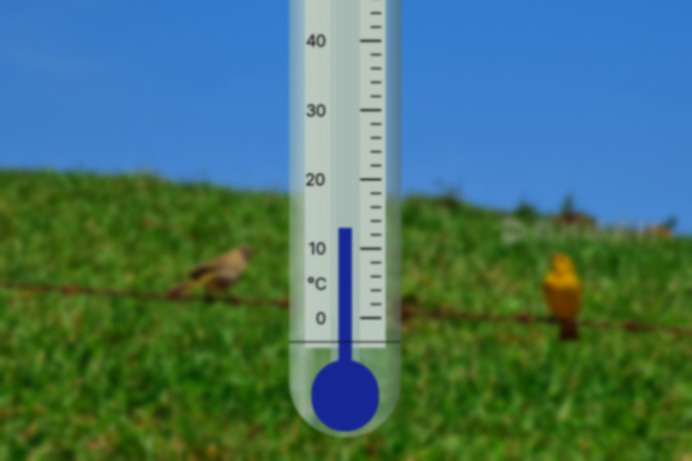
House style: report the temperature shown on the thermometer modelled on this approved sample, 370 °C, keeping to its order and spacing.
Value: 13 °C
